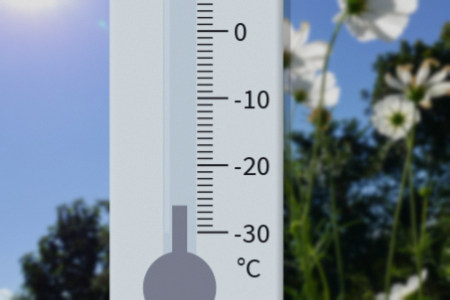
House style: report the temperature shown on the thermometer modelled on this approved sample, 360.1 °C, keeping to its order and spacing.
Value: -26 °C
